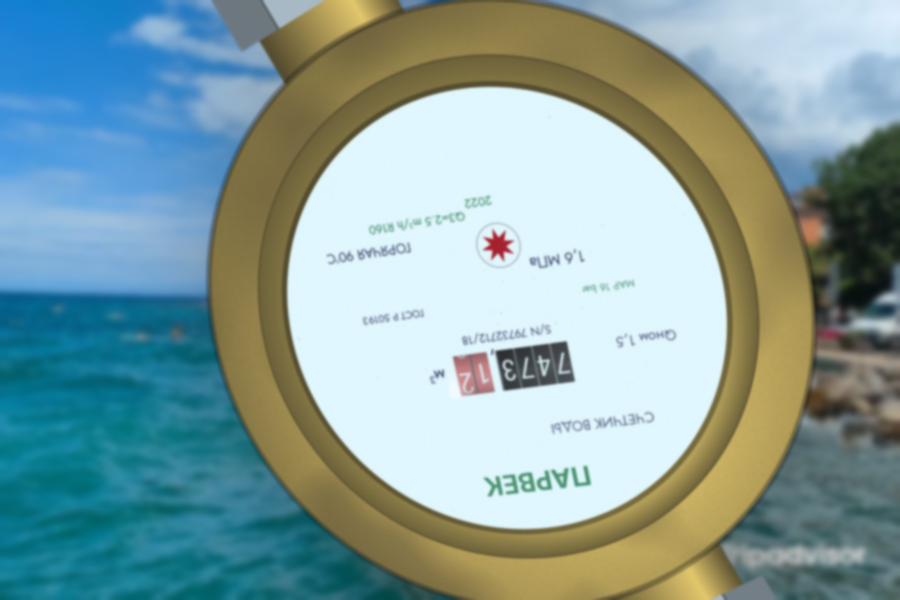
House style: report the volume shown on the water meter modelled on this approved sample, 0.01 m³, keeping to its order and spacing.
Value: 7473.12 m³
